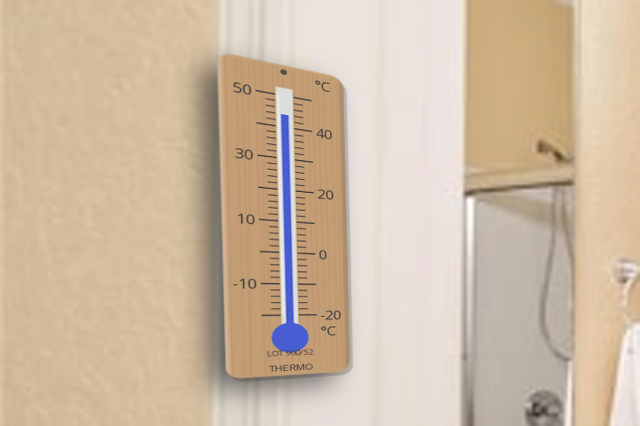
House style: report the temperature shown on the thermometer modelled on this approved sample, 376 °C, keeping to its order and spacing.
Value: 44 °C
